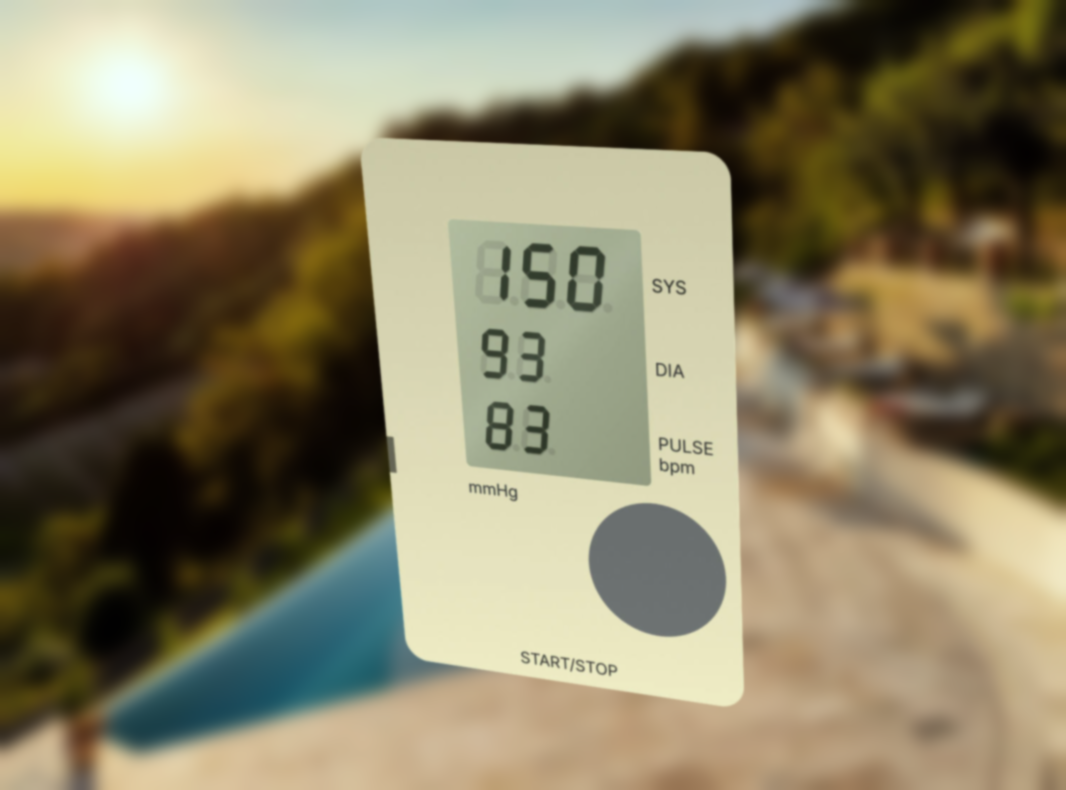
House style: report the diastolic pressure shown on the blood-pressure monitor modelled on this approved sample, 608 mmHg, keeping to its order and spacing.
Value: 93 mmHg
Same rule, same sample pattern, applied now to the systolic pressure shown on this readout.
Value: 150 mmHg
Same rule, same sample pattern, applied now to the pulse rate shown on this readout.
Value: 83 bpm
